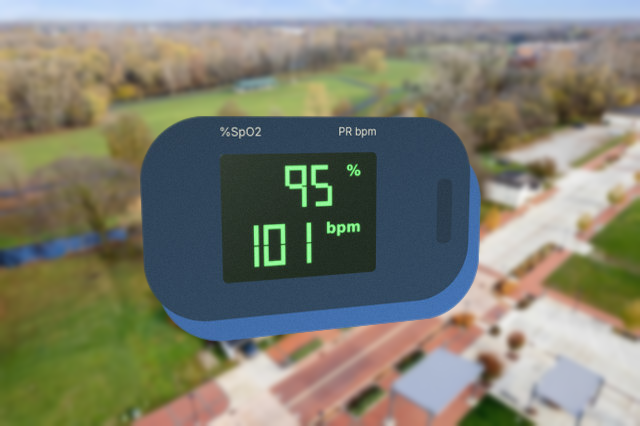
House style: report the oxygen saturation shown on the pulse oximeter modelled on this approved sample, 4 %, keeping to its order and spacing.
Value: 95 %
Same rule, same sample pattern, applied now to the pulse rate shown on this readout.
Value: 101 bpm
